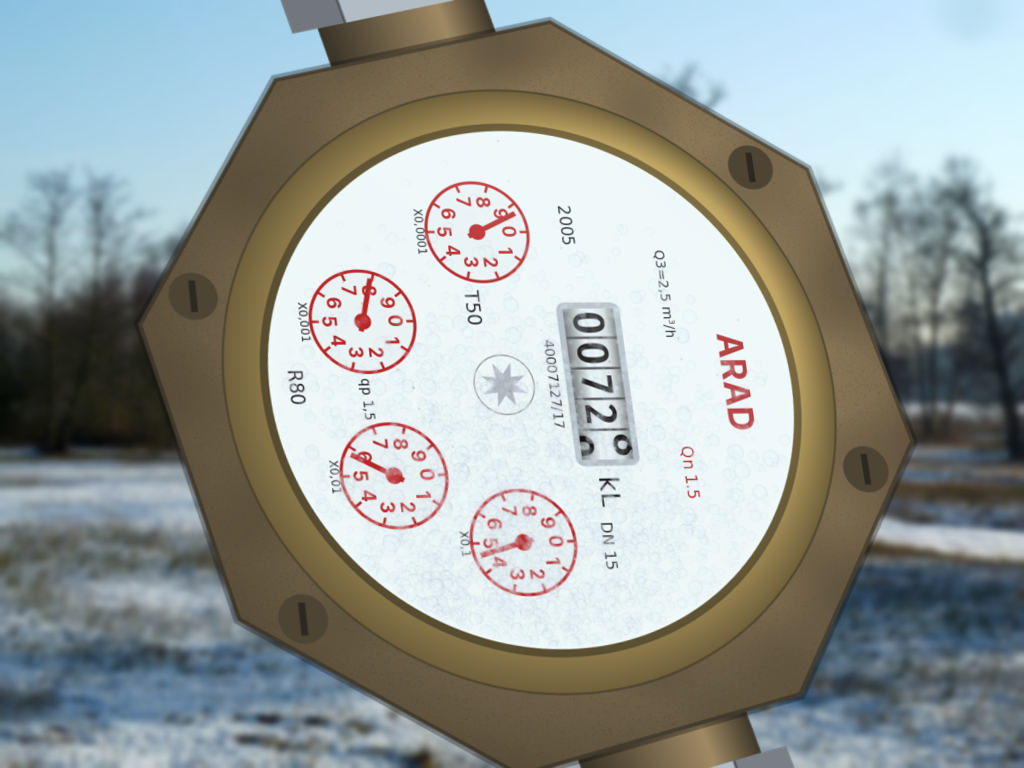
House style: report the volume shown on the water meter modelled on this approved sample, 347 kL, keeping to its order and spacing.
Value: 728.4579 kL
